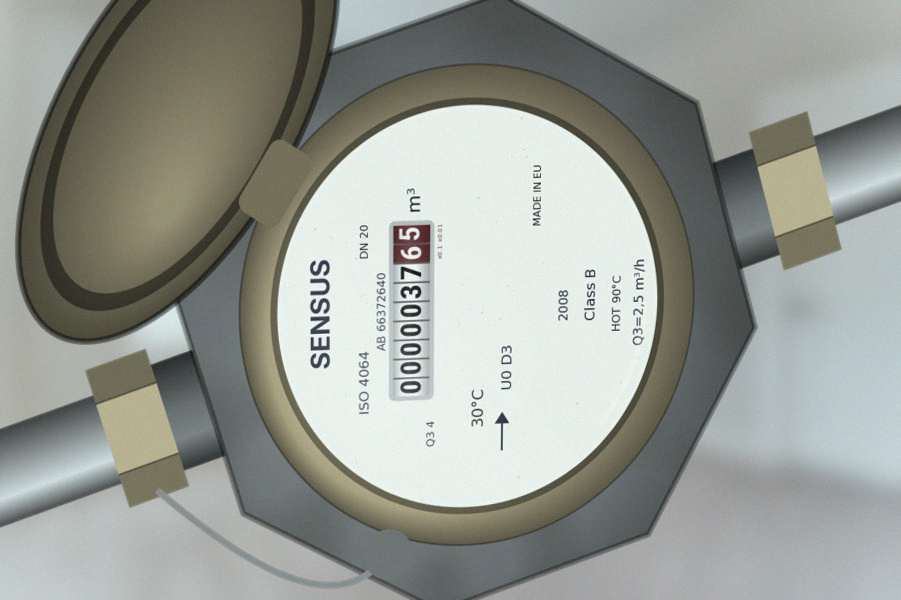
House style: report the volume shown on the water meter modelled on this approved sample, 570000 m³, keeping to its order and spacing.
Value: 37.65 m³
